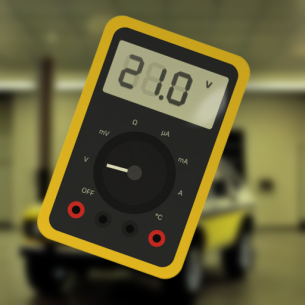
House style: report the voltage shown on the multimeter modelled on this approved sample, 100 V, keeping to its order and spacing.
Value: 21.0 V
